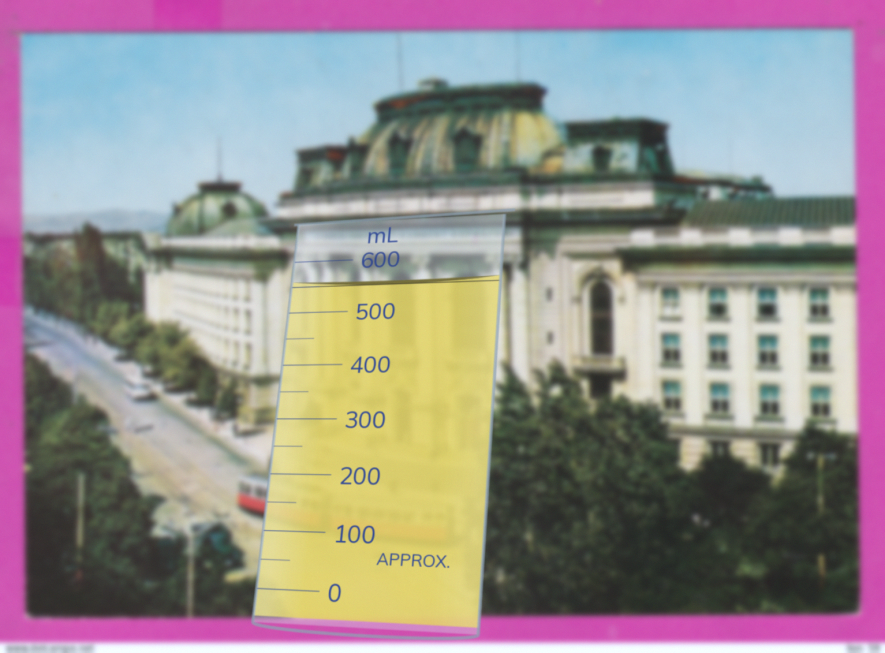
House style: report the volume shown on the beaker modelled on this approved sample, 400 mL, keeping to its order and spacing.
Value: 550 mL
